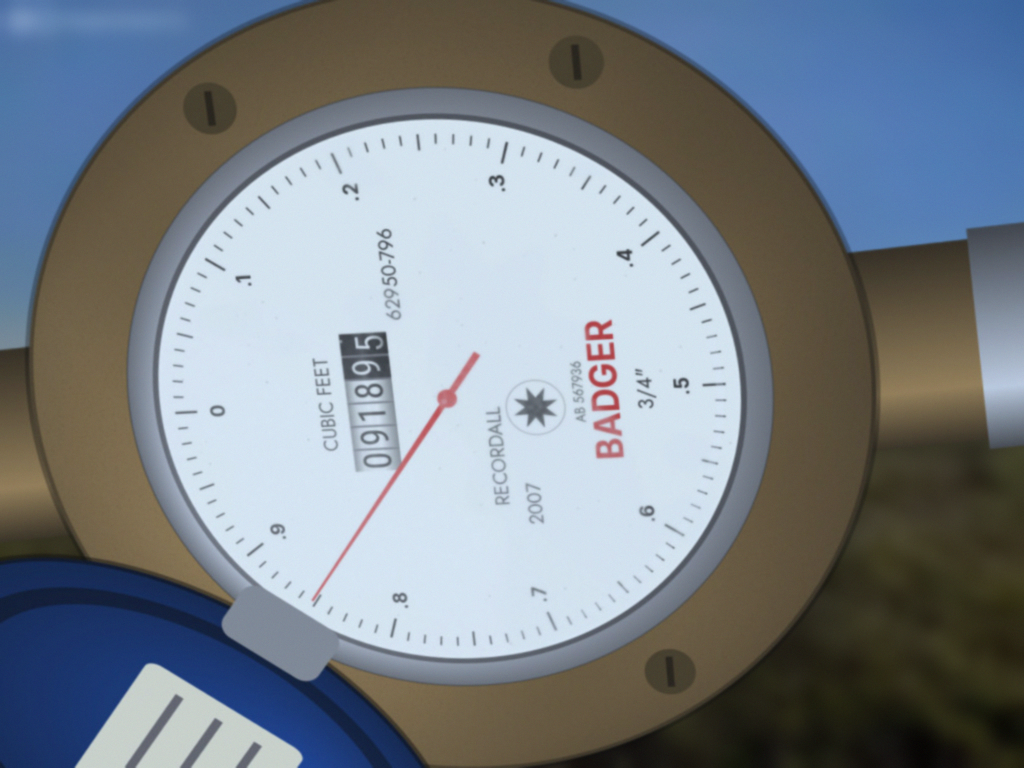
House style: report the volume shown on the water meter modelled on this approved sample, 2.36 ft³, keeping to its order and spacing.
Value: 91894.85 ft³
